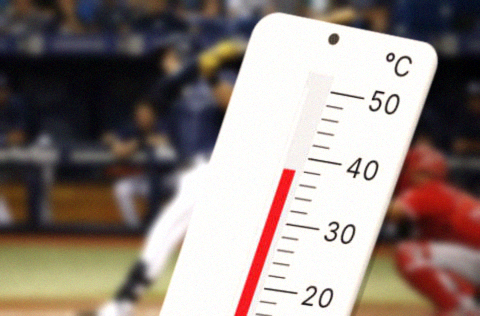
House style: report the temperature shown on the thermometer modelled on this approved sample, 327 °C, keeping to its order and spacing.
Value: 38 °C
